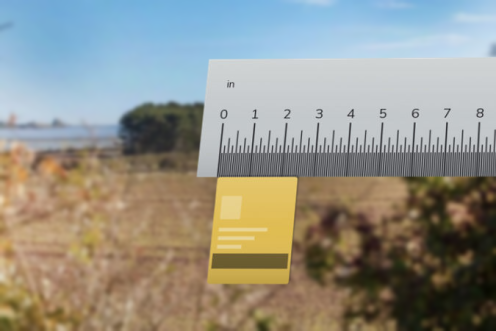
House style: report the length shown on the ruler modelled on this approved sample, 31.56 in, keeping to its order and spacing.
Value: 2.5 in
